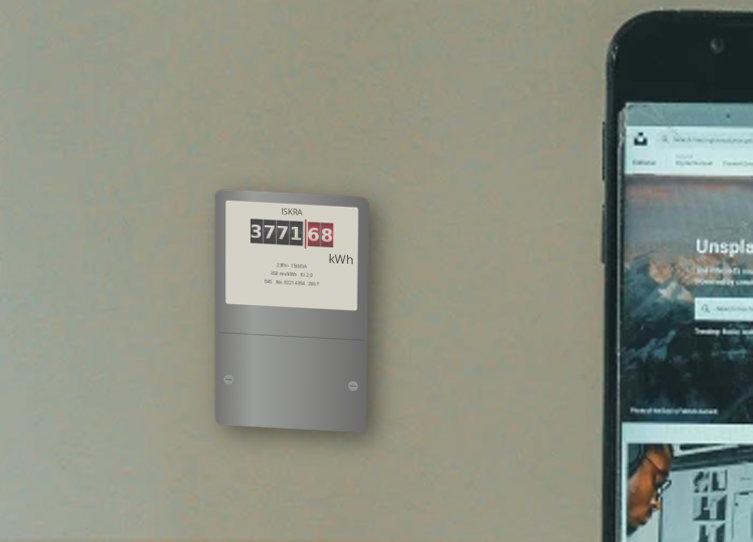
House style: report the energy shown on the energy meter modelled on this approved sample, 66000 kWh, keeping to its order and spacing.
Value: 3771.68 kWh
